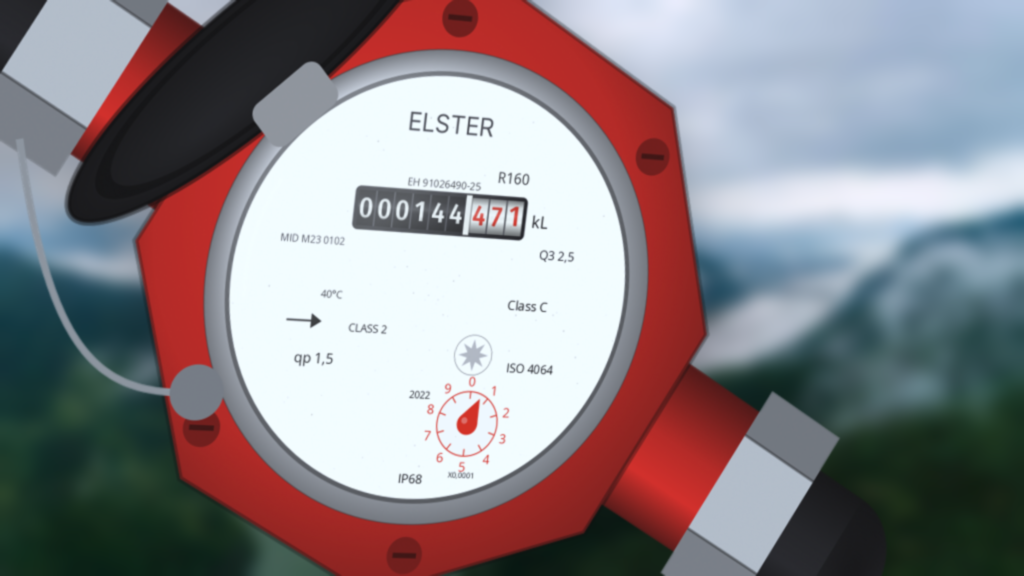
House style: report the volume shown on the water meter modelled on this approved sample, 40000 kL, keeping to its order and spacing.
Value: 144.4710 kL
